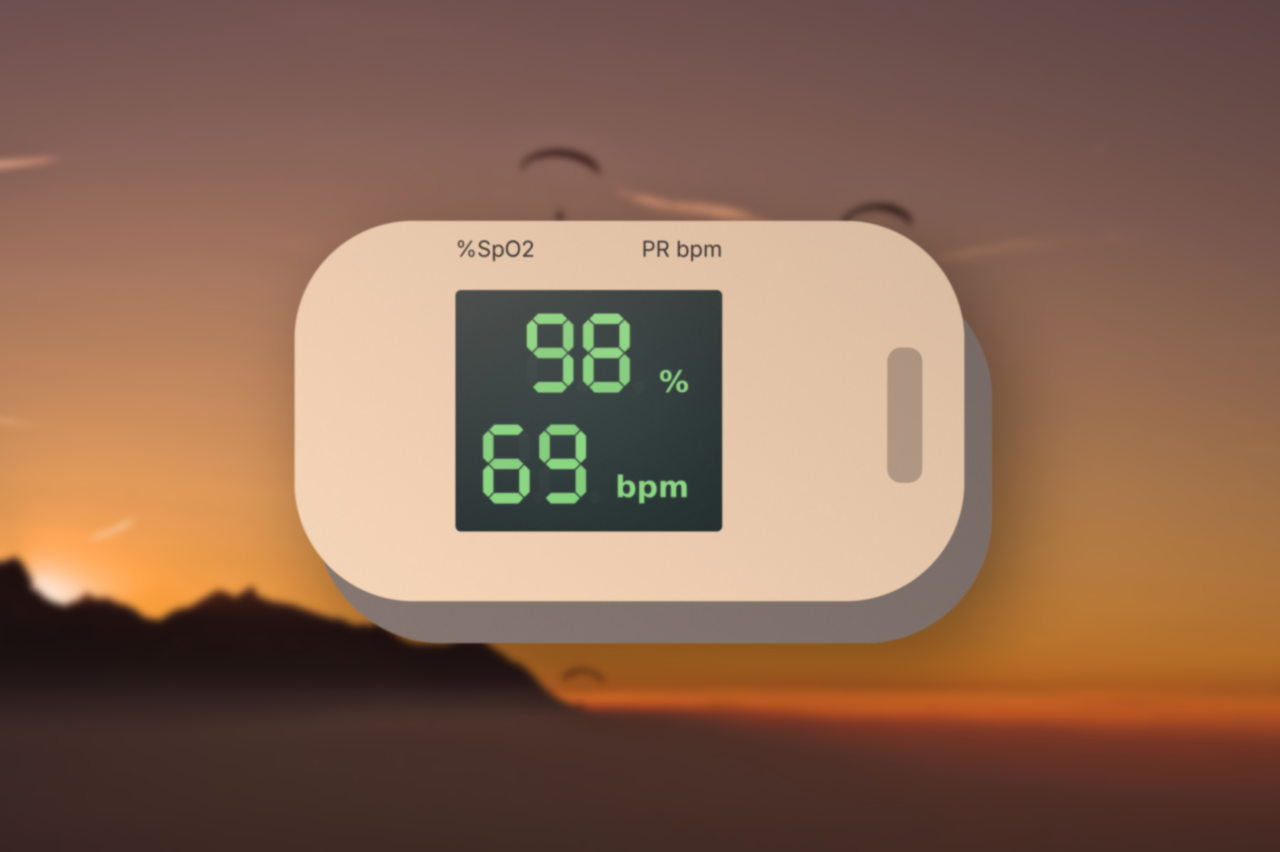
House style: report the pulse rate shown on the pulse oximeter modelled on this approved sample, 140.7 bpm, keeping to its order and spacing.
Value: 69 bpm
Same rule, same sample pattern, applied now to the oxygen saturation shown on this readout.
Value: 98 %
